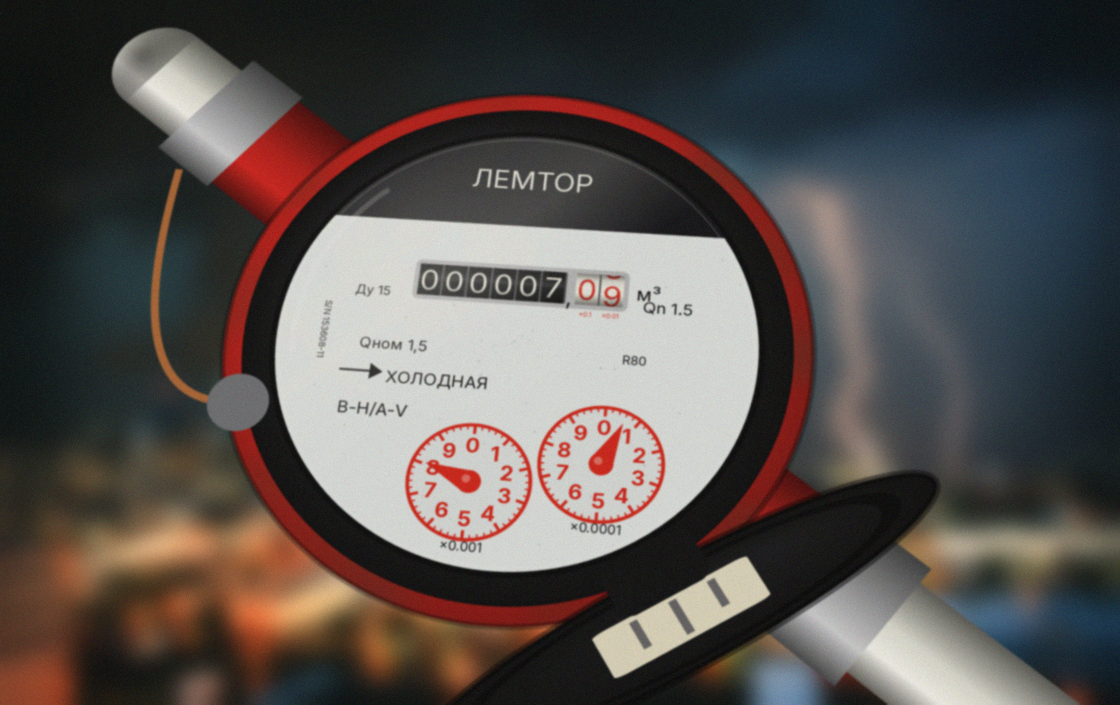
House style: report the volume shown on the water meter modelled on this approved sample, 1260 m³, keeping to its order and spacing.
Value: 7.0880 m³
